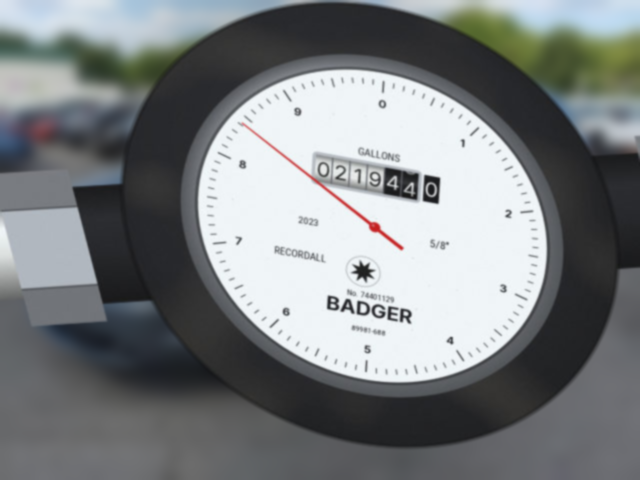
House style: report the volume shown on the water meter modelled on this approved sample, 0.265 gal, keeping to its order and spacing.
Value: 219438.4 gal
